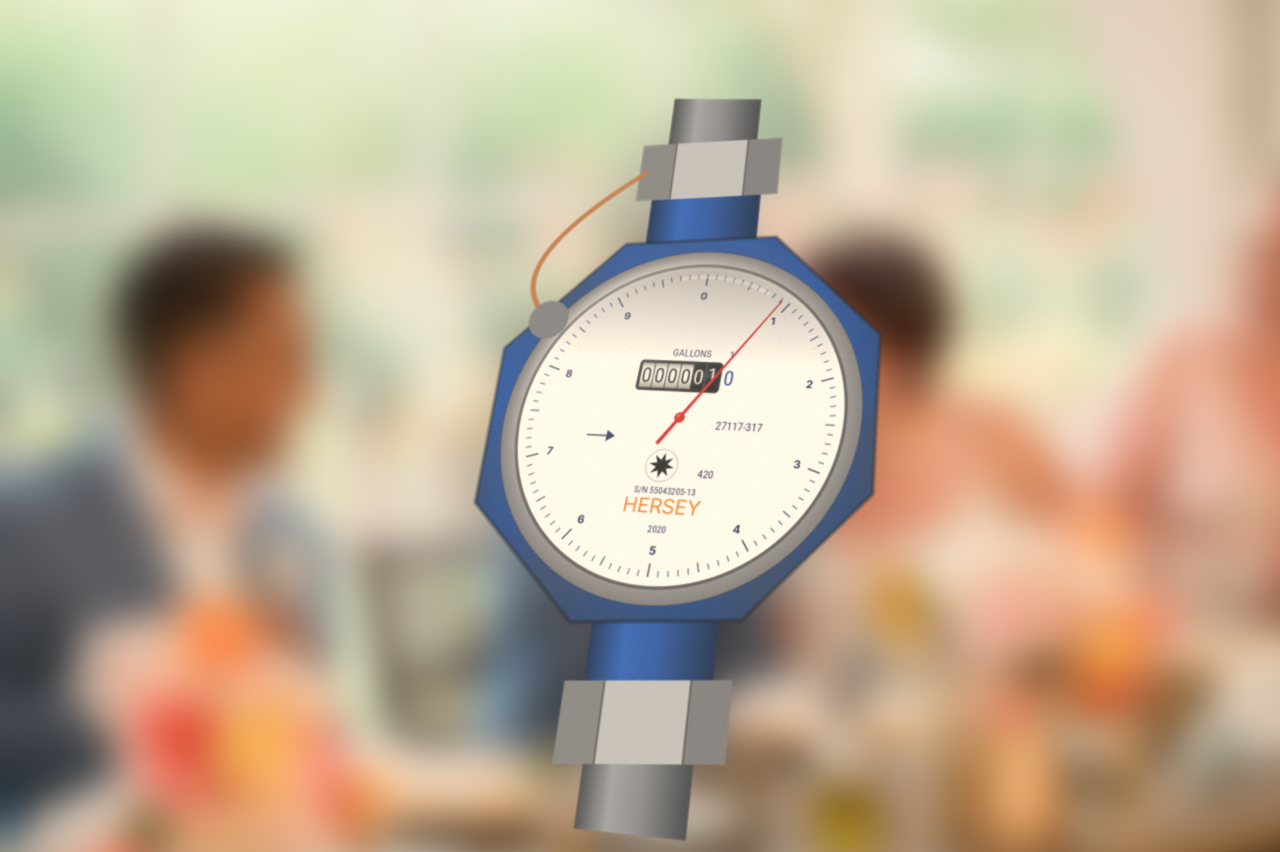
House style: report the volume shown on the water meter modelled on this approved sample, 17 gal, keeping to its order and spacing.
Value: 10.9 gal
